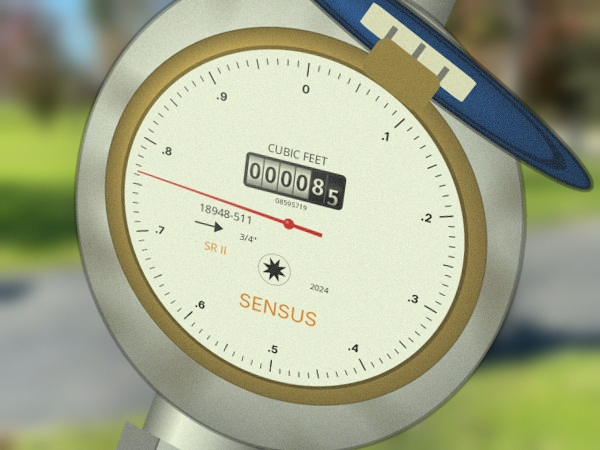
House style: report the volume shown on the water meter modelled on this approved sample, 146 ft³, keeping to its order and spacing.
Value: 84.76 ft³
